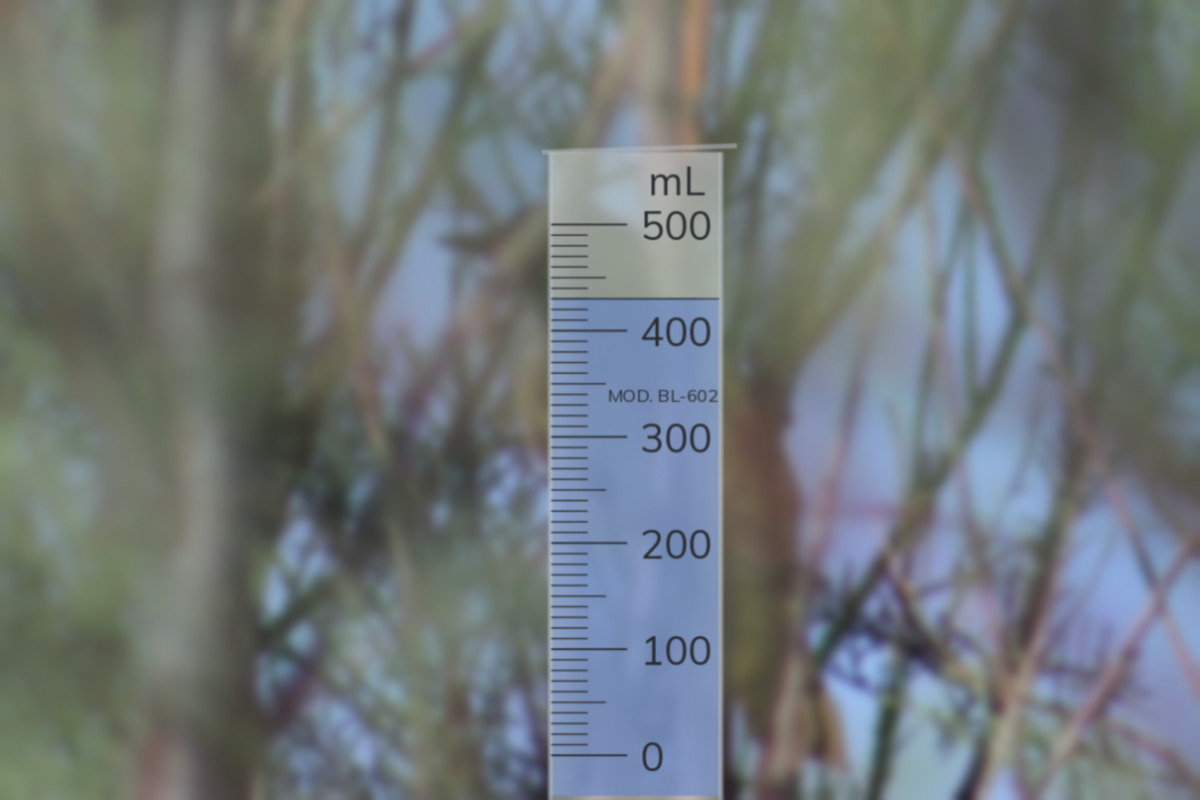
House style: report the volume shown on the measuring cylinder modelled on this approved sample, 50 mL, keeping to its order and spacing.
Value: 430 mL
